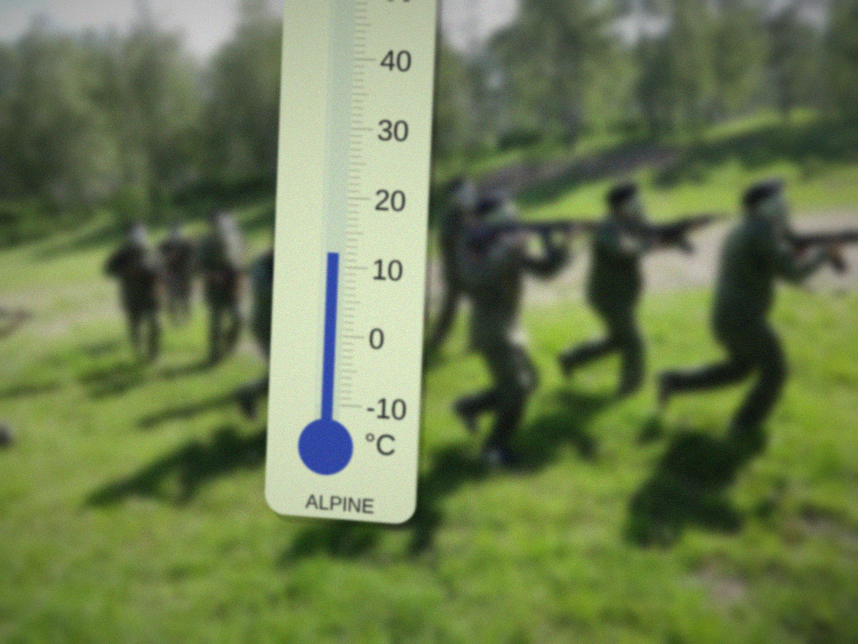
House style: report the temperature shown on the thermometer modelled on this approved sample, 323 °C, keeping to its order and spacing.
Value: 12 °C
